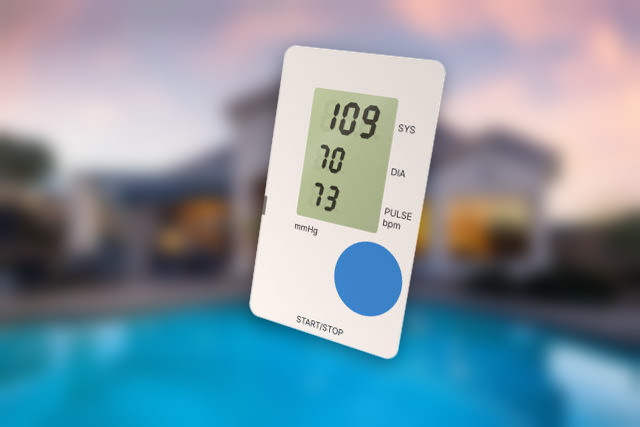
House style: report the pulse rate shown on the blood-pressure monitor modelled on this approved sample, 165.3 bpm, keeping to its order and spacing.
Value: 73 bpm
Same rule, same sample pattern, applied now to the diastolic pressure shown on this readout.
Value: 70 mmHg
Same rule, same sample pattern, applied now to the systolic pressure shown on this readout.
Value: 109 mmHg
